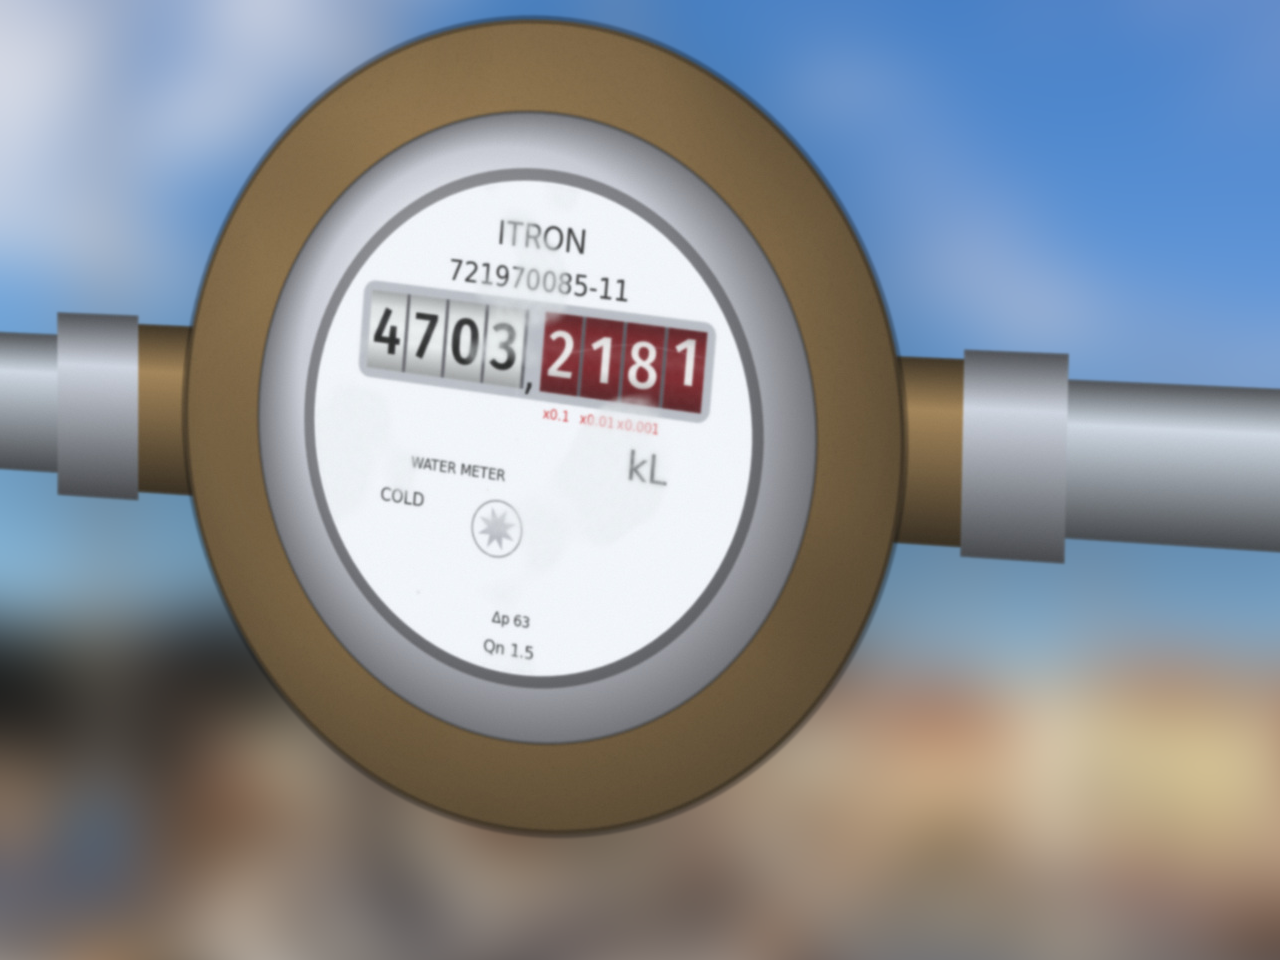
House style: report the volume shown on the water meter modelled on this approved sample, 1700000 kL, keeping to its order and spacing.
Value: 4703.2181 kL
